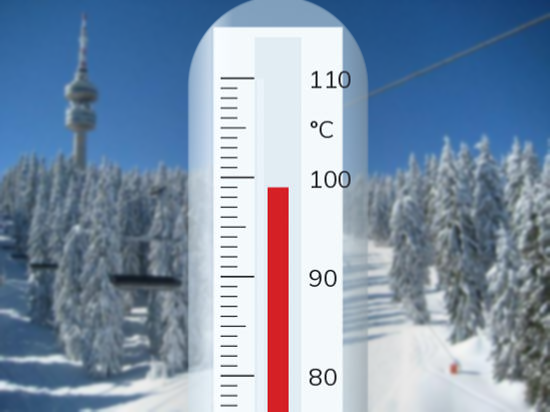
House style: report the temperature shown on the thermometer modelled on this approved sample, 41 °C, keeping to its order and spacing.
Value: 99 °C
